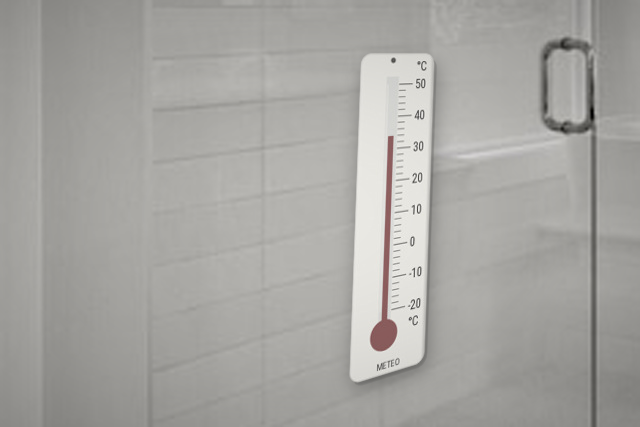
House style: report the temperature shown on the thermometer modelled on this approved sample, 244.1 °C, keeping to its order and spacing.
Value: 34 °C
